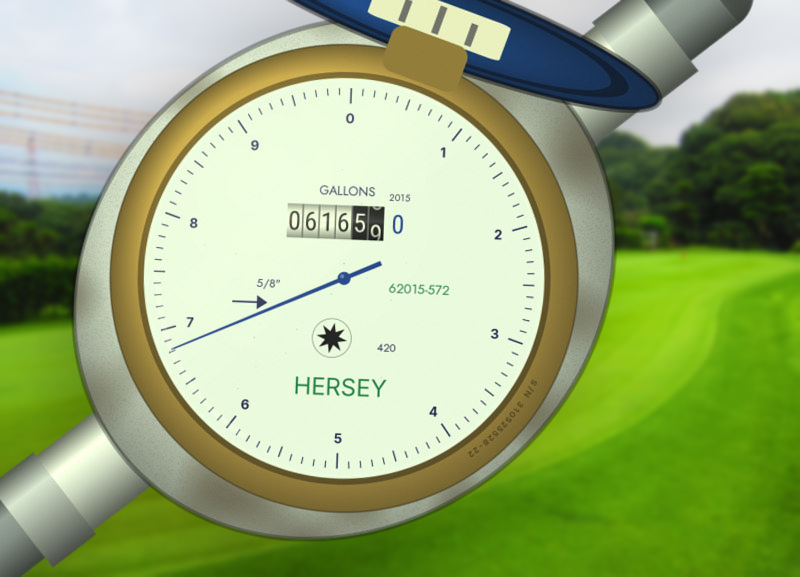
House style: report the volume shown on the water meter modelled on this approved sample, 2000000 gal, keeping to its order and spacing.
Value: 616586.8 gal
